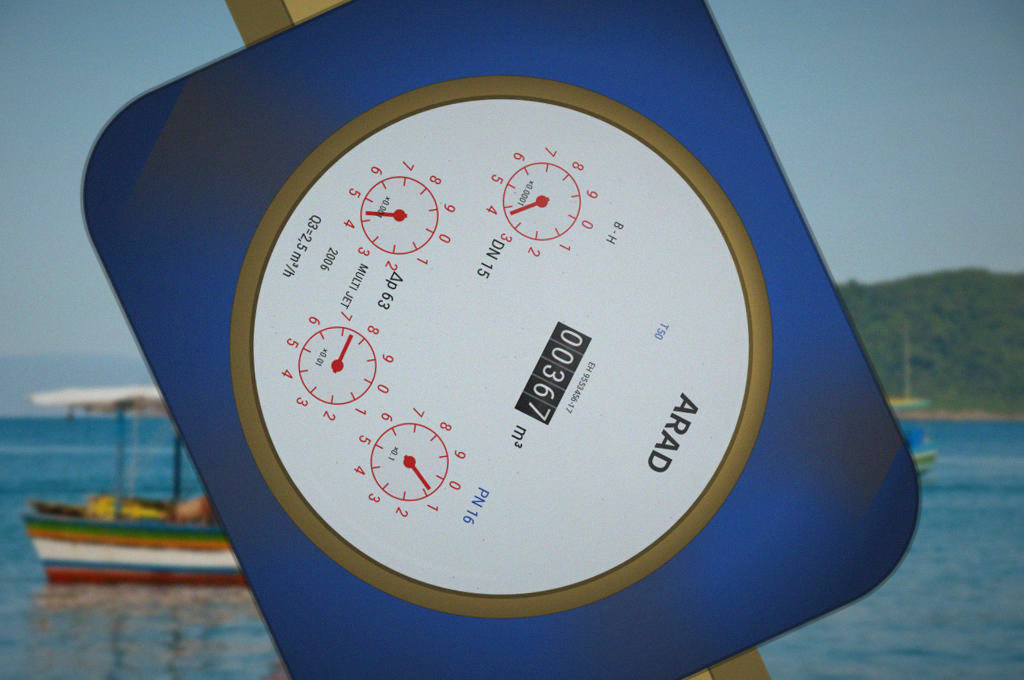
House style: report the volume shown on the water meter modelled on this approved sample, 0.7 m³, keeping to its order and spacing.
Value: 367.0743 m³
